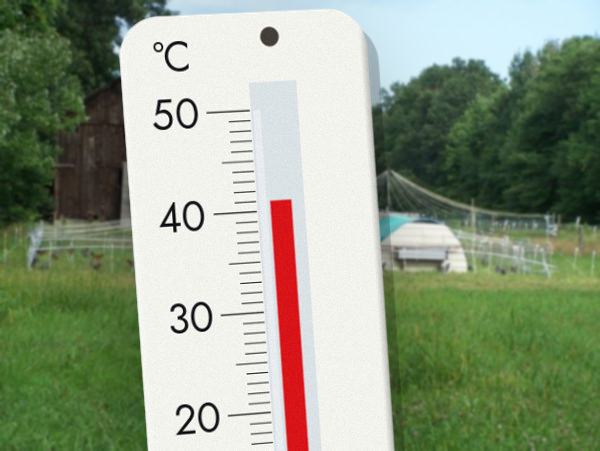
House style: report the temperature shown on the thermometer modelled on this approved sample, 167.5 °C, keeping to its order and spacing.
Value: 41 °C
